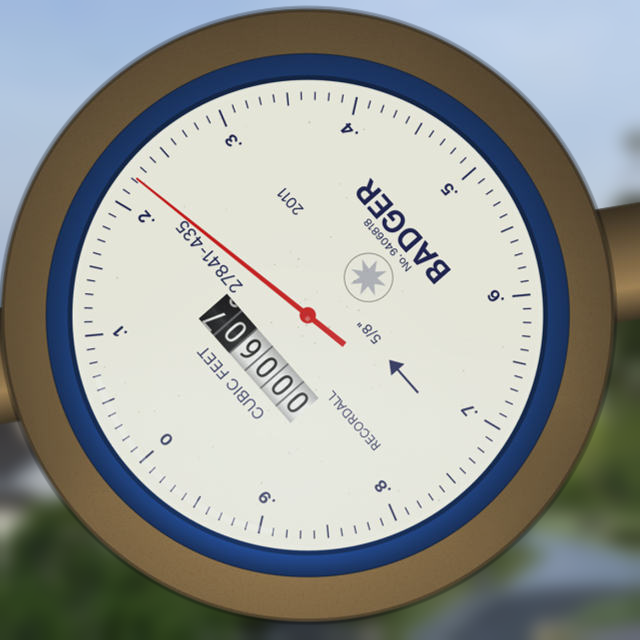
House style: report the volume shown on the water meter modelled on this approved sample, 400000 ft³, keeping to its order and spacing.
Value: 607.22 ft³
